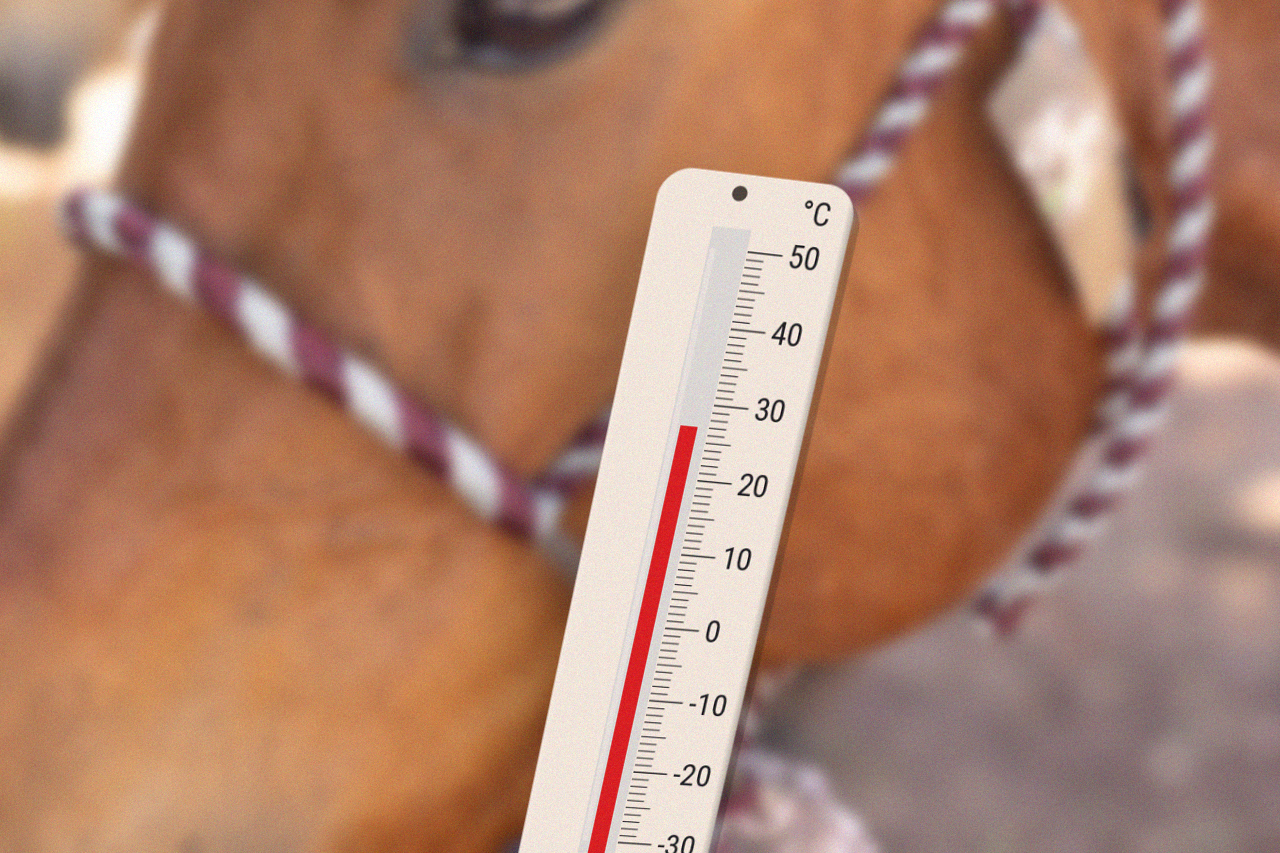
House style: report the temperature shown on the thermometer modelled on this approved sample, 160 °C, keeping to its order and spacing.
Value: 27 °C
